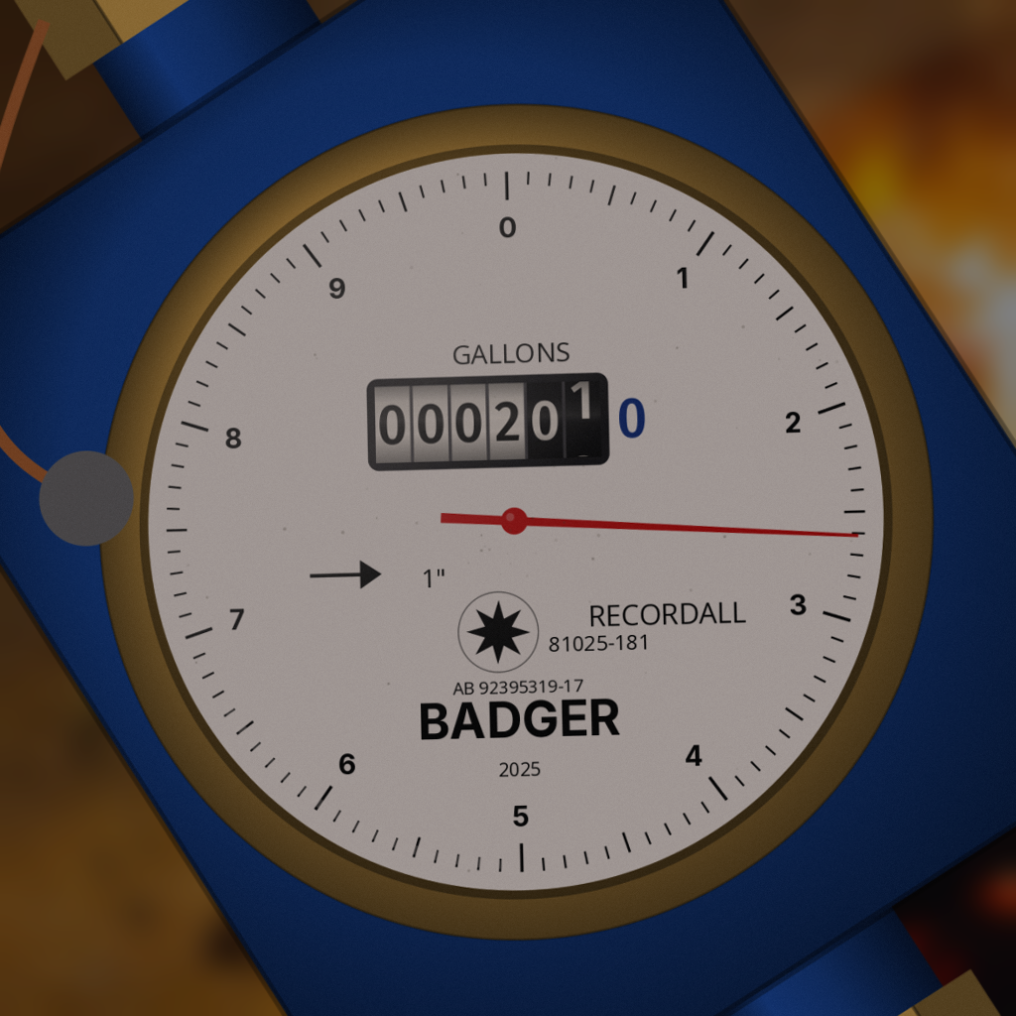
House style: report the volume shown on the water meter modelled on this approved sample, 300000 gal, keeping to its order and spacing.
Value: 2012.6 gal
